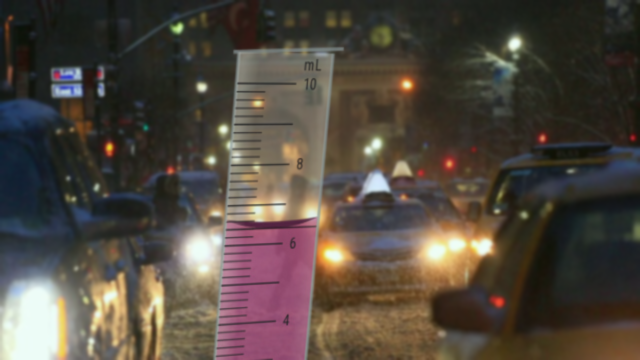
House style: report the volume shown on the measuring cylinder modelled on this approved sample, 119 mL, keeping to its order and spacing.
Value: 6.4 mL
